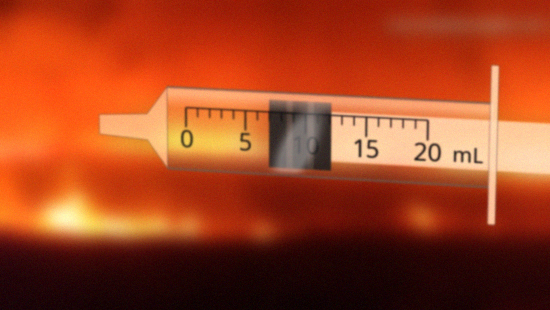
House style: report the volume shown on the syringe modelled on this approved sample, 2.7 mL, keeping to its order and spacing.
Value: 7 mL
